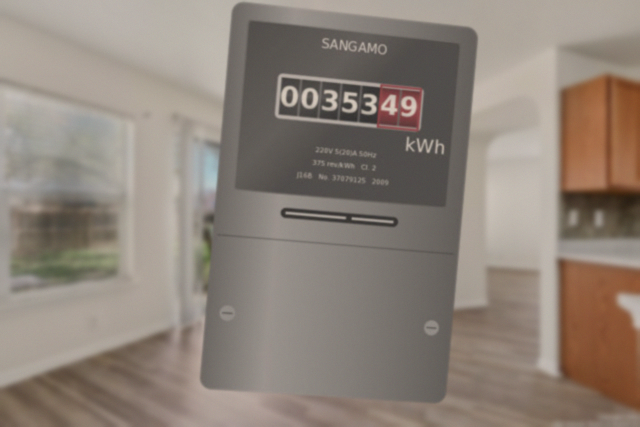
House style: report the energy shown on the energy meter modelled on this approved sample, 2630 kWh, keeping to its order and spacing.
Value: 353.49 kWh
